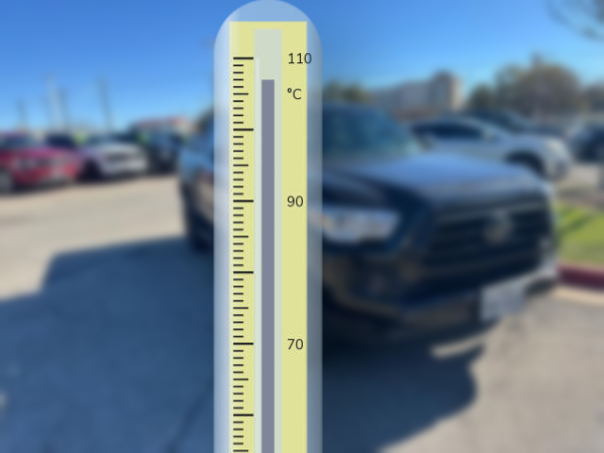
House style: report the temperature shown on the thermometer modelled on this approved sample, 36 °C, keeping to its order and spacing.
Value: 107 °C
